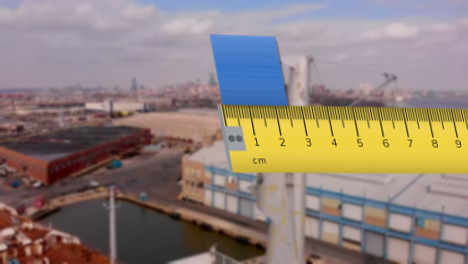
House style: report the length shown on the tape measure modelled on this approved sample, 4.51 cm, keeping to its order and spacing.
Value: 2.5 cm
